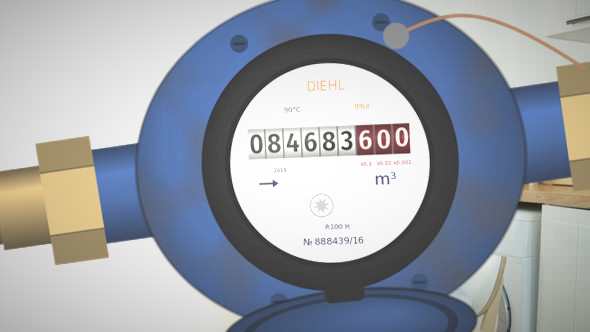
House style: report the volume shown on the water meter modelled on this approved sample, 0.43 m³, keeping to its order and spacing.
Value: 84683.600 m³
